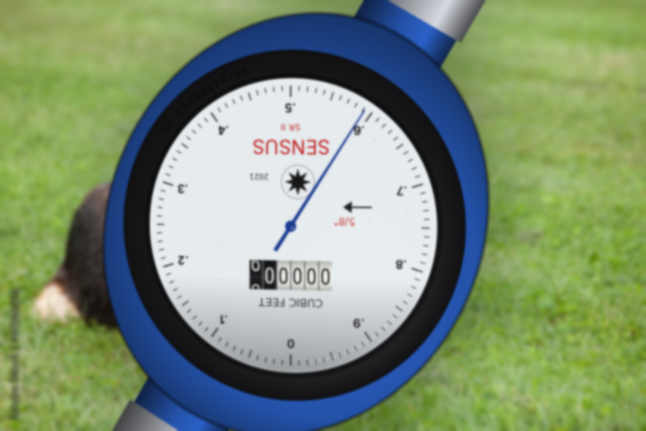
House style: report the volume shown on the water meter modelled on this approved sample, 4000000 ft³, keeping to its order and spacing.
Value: 8.59 ft³
